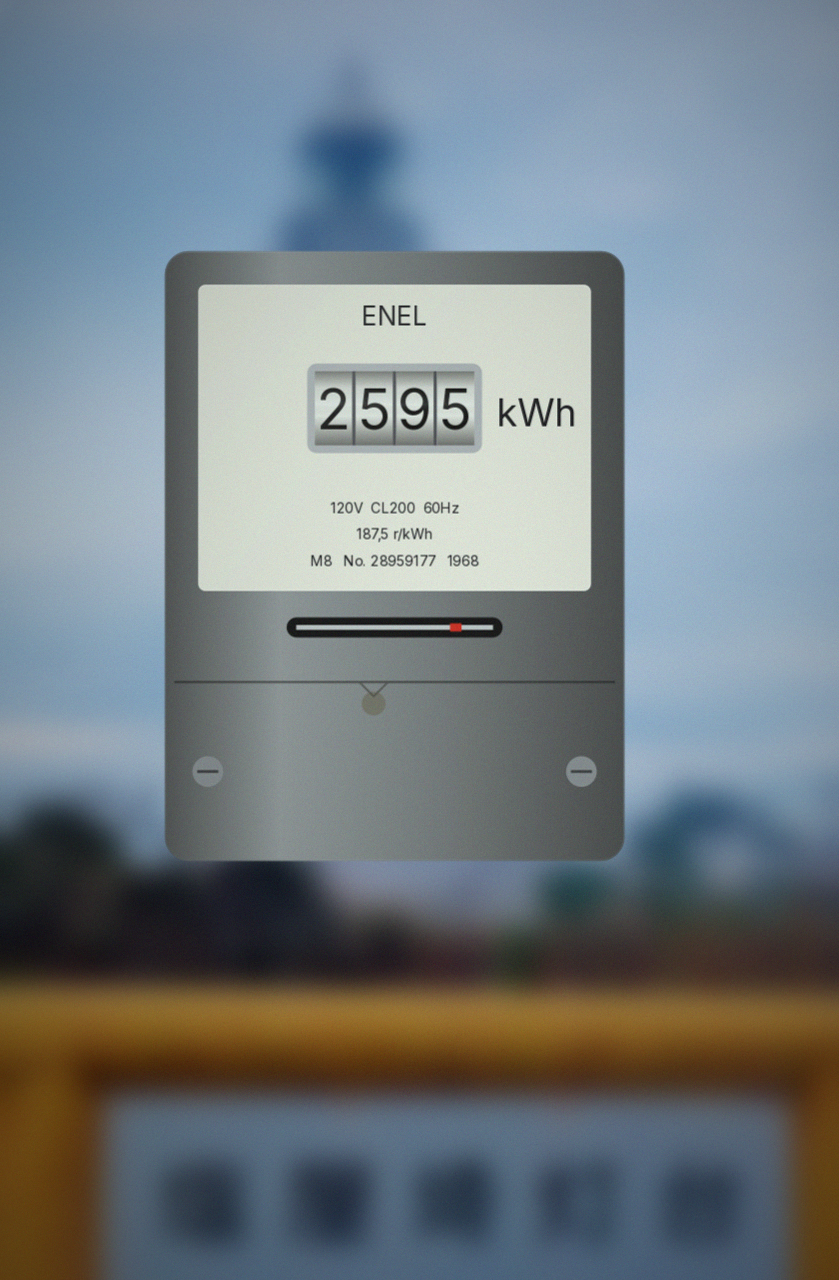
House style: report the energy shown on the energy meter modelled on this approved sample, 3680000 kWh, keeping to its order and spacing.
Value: 2595 kWh
